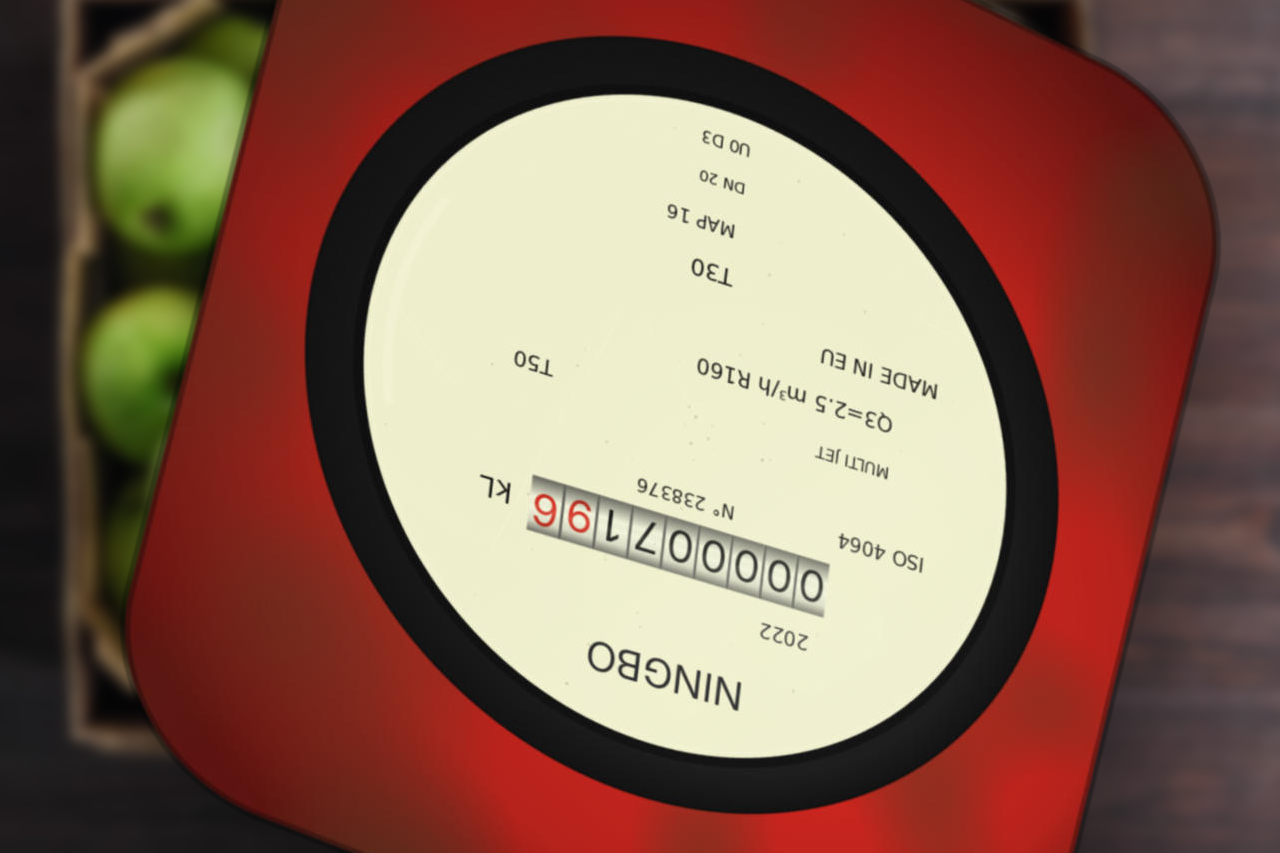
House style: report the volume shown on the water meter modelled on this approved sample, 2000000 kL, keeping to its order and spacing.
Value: 71.96 kL
